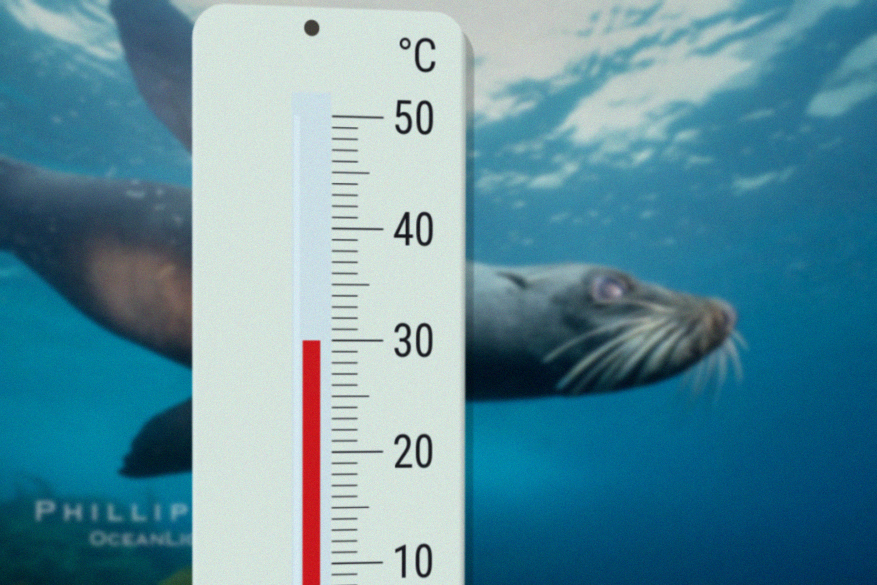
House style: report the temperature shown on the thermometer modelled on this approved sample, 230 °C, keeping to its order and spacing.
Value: 30 °C
